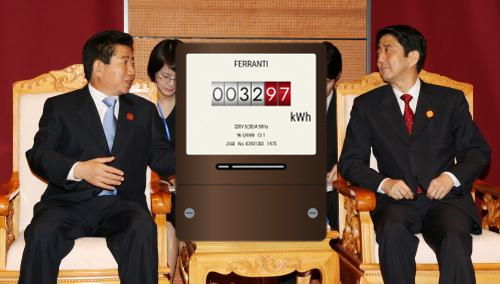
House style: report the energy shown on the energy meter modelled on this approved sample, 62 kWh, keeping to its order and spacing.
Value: 32.97 kWh
